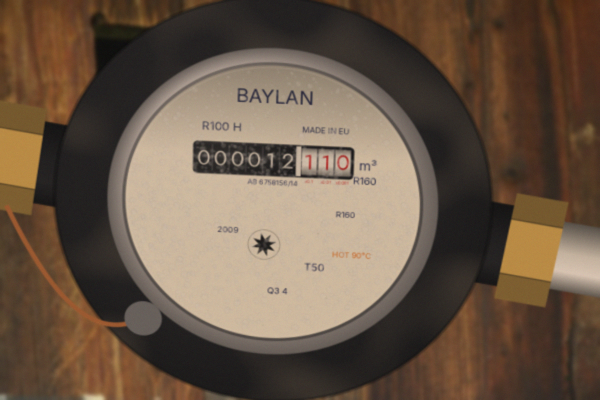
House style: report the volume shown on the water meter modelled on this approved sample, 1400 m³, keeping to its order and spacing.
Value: 12.110 m³
